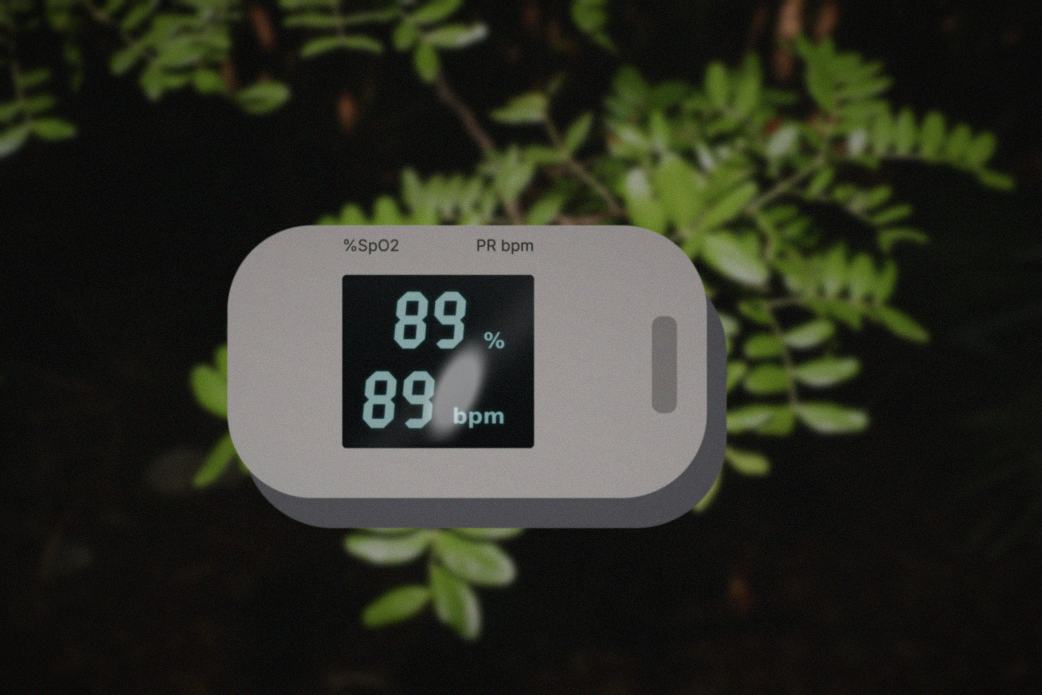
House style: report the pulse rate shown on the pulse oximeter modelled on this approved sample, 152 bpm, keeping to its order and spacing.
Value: 89 bpm
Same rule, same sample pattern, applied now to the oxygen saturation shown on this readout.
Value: 89 %
